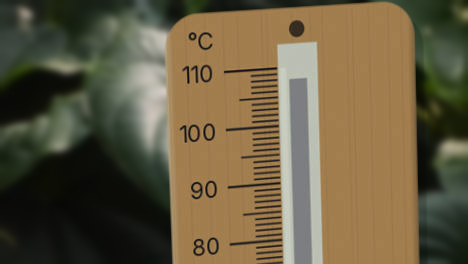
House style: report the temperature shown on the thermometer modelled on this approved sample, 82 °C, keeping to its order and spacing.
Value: 108 °C
